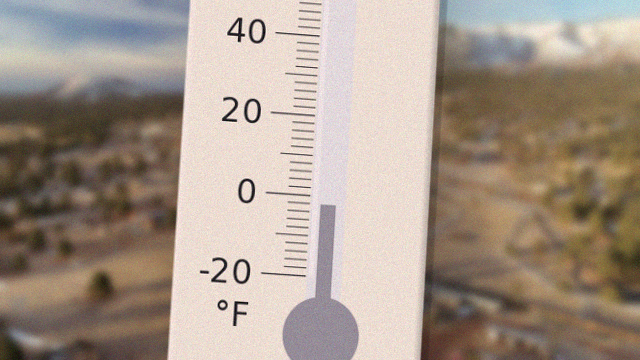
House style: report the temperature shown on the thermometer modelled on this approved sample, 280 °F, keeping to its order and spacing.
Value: -2 °F
